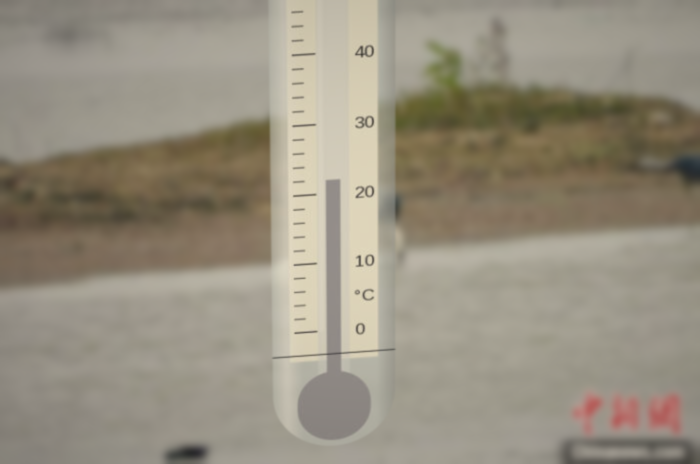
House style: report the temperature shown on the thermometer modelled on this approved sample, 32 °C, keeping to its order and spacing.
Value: 22 °C
